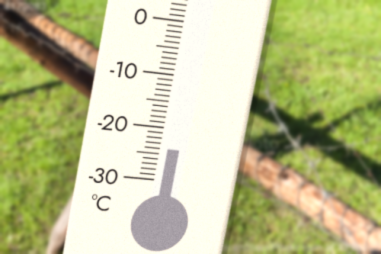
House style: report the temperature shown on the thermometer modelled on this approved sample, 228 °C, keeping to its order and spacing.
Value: -24 °C
